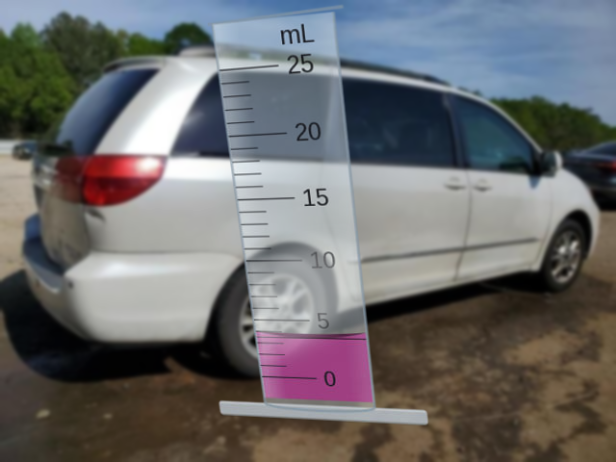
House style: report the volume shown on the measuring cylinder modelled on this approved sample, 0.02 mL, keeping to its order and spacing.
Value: 3.5 mL
